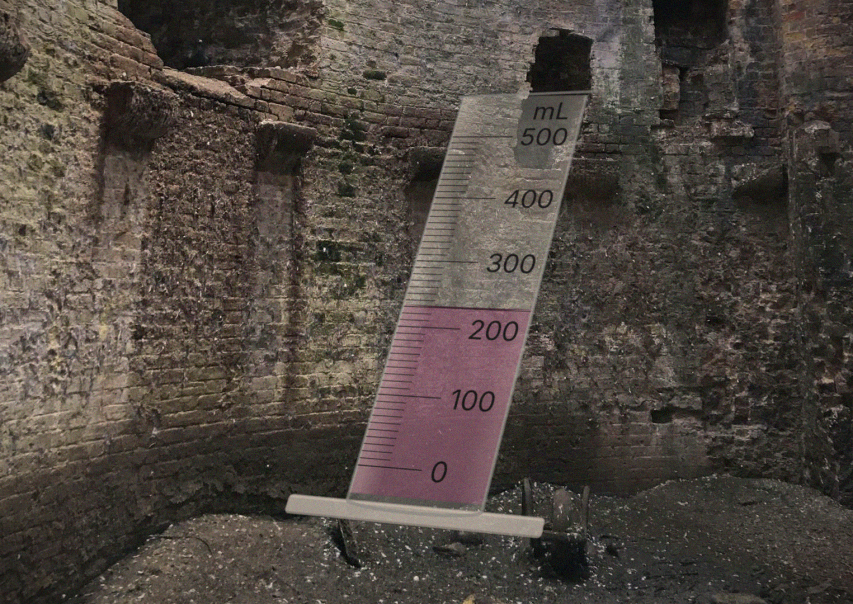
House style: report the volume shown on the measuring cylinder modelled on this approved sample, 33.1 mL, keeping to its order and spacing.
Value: 230 mL
